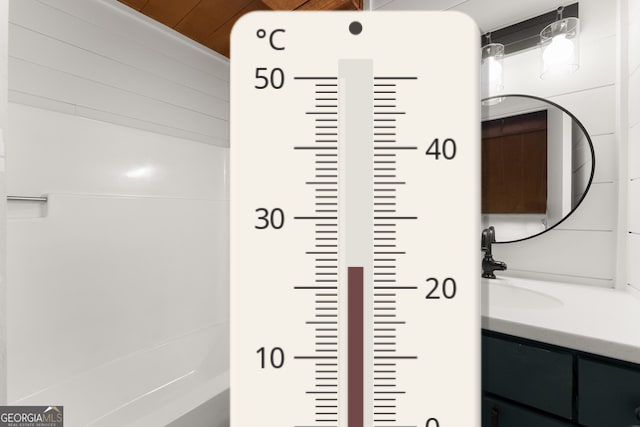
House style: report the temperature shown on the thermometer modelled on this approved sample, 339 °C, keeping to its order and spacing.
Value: 23 °C
